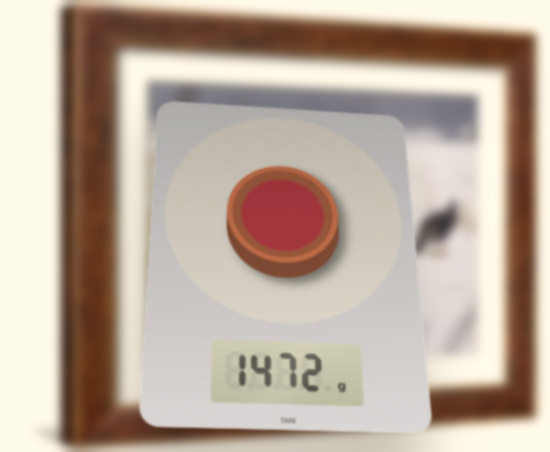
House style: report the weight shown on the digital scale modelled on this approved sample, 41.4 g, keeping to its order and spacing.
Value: 1472 g
